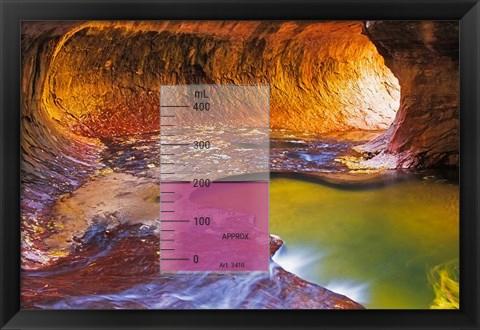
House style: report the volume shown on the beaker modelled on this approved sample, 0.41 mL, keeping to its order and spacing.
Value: 200 mL
